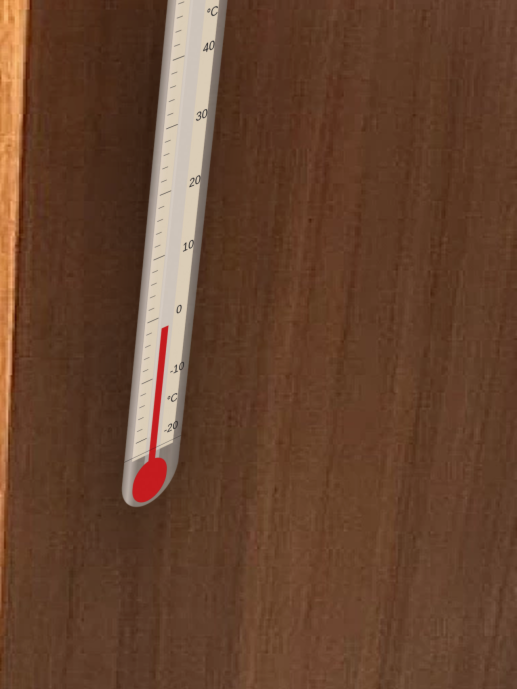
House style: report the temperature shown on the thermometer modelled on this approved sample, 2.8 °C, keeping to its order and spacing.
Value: -2 °C
